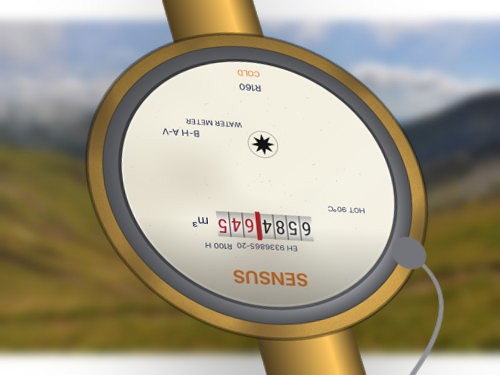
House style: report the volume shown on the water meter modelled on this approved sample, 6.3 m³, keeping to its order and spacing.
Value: 6584.645 m³
